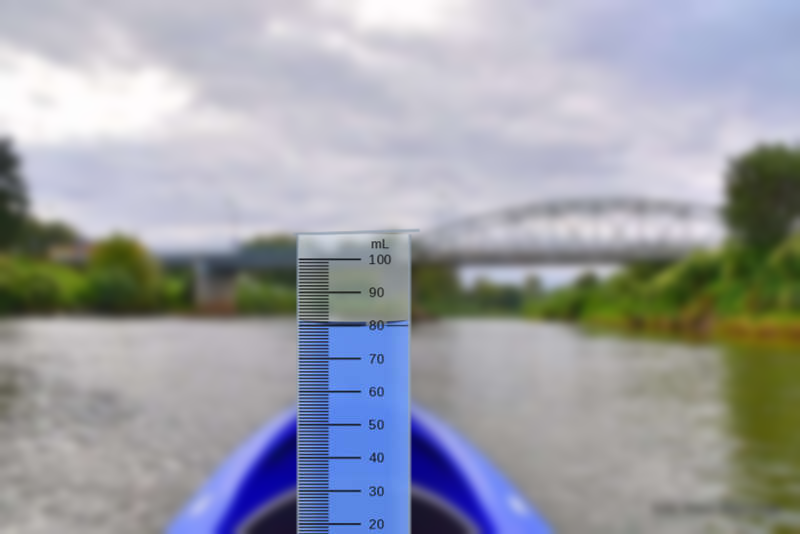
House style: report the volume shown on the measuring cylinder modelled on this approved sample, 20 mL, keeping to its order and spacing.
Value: 80 mL
